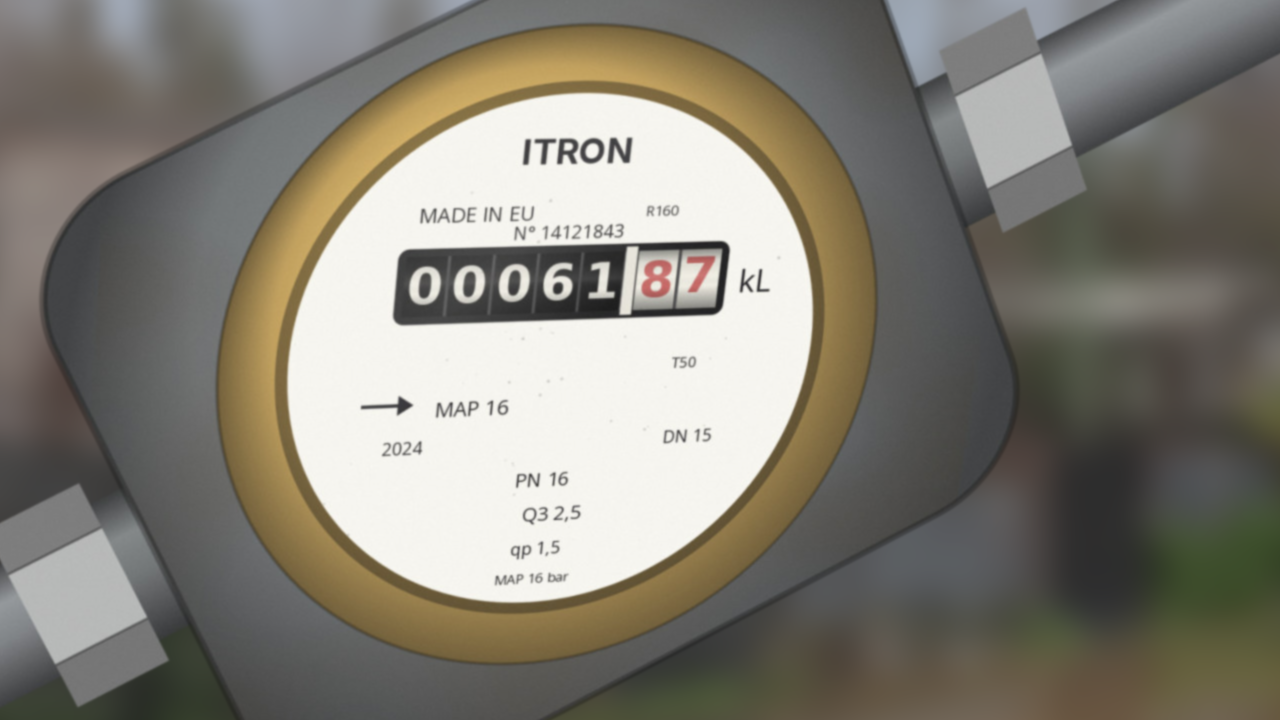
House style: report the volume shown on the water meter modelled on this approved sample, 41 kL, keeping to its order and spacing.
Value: 61.87 kL
